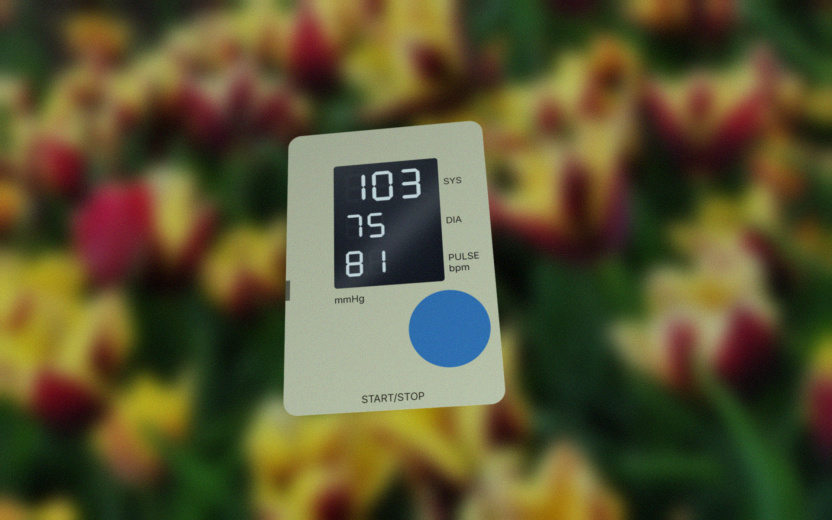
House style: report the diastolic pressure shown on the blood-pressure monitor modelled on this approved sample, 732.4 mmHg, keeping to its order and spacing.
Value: 75 mmHg
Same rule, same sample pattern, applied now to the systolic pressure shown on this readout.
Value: 103 mmHg
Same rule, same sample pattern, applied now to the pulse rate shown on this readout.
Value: 81 bpm
